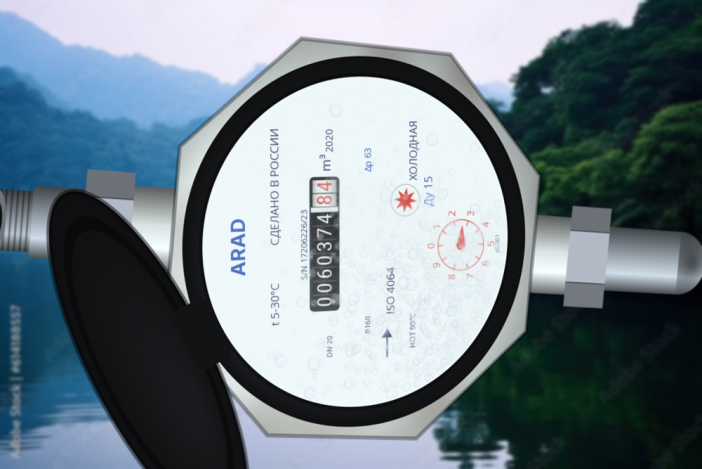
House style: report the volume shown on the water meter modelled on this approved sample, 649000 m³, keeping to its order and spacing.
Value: 60374.842 m³
